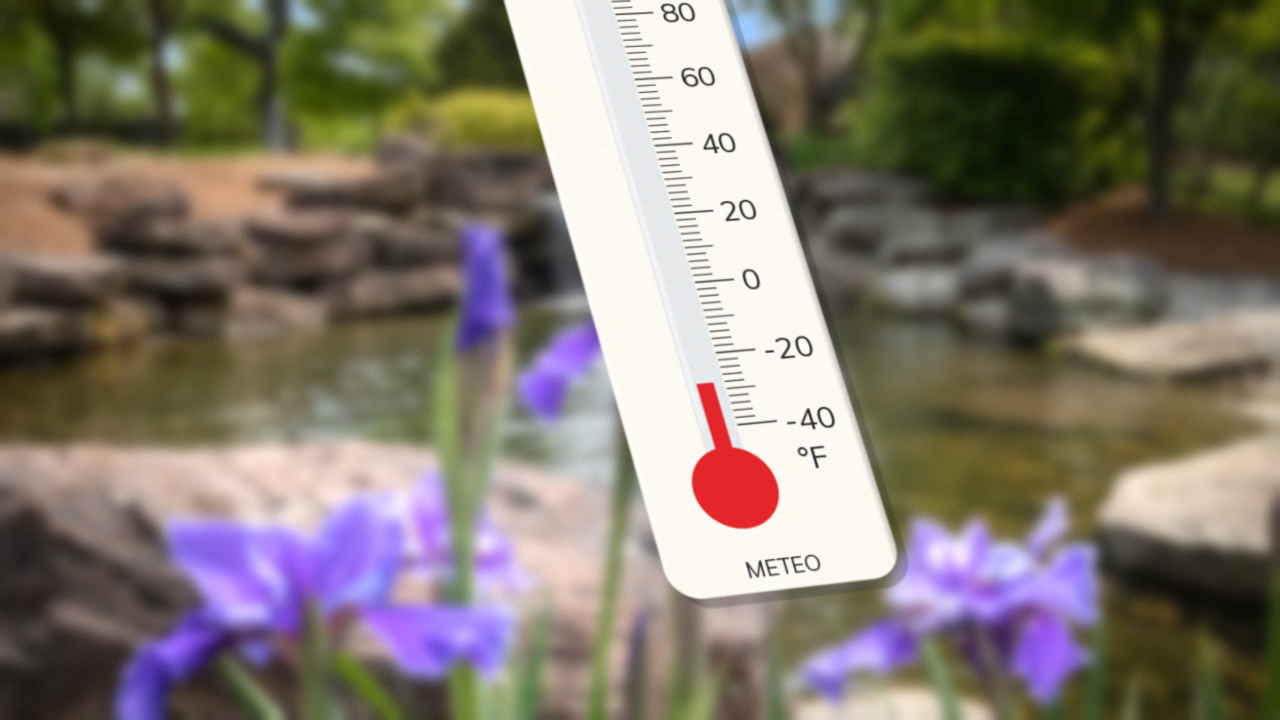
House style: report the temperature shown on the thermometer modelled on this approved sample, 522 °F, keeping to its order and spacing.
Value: -28 °F
